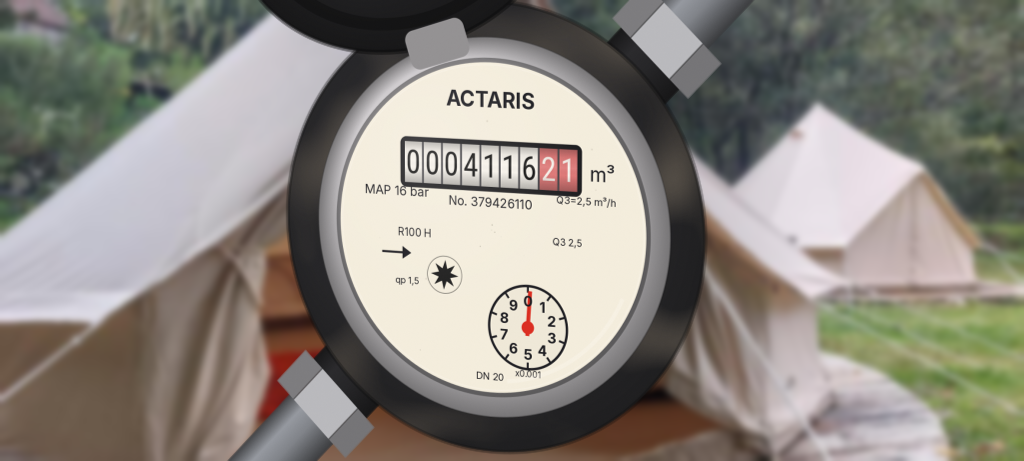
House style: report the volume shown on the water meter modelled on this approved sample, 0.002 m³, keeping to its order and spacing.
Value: 4116.210 m³
